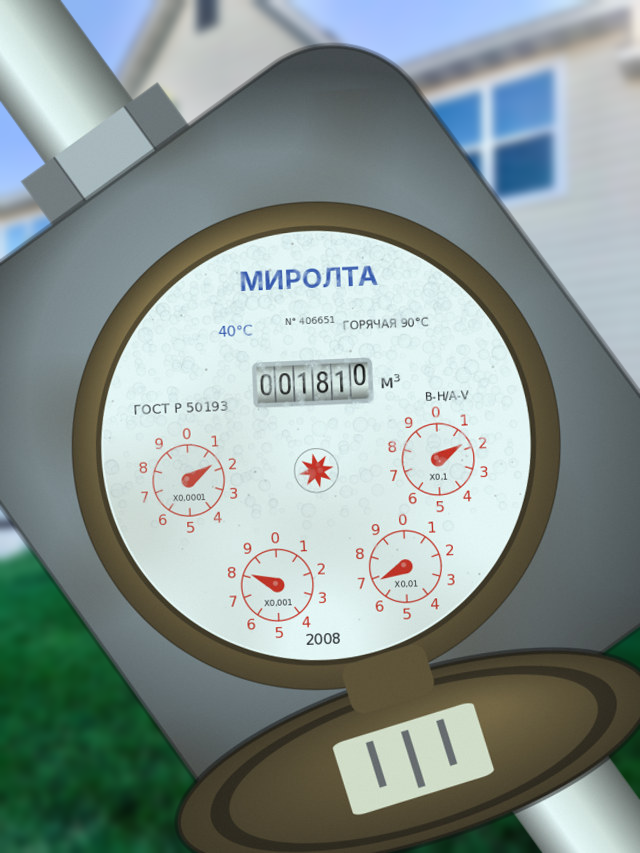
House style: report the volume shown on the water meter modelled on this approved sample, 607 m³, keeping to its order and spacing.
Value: 1810.1681 m³
